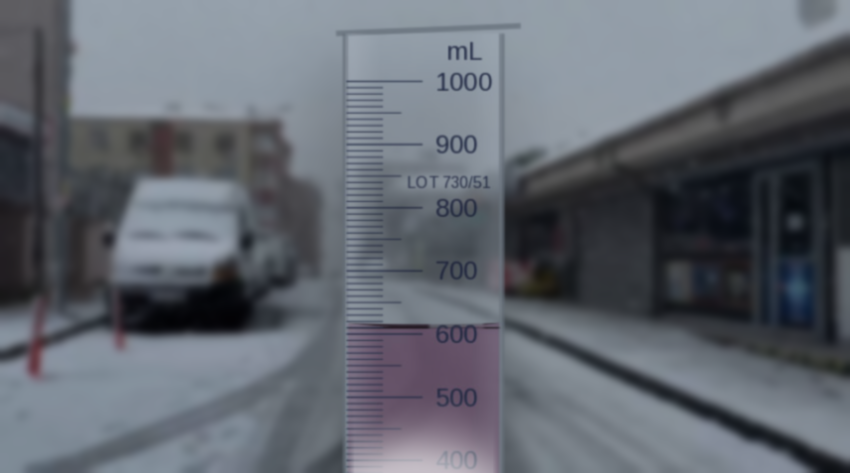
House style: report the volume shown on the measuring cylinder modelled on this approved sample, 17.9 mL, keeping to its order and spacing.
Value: 610 mL
